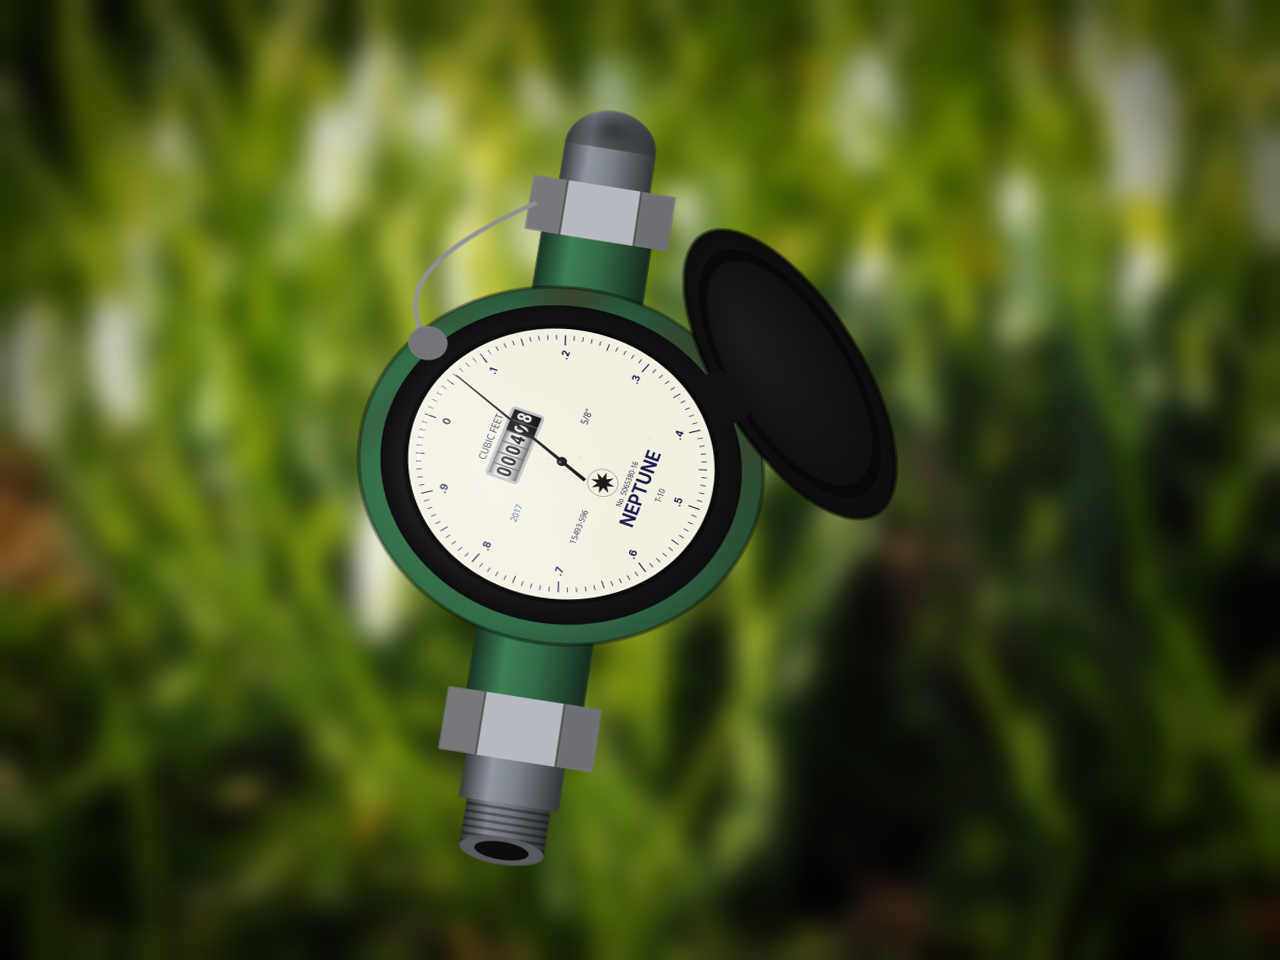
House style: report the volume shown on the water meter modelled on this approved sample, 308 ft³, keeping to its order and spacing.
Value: 498.06 ft³
